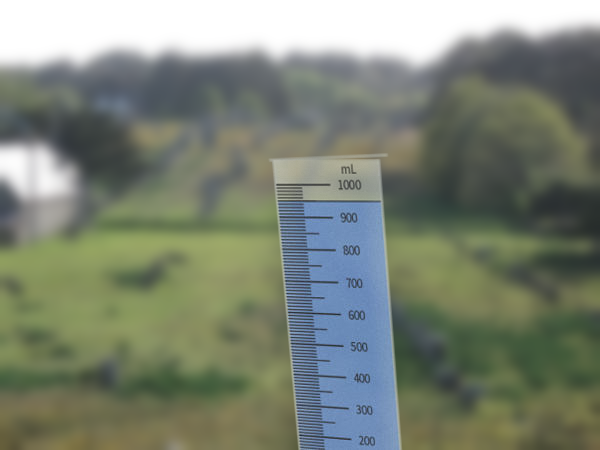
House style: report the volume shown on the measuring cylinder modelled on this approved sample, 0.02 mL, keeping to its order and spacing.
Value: 950 mL
